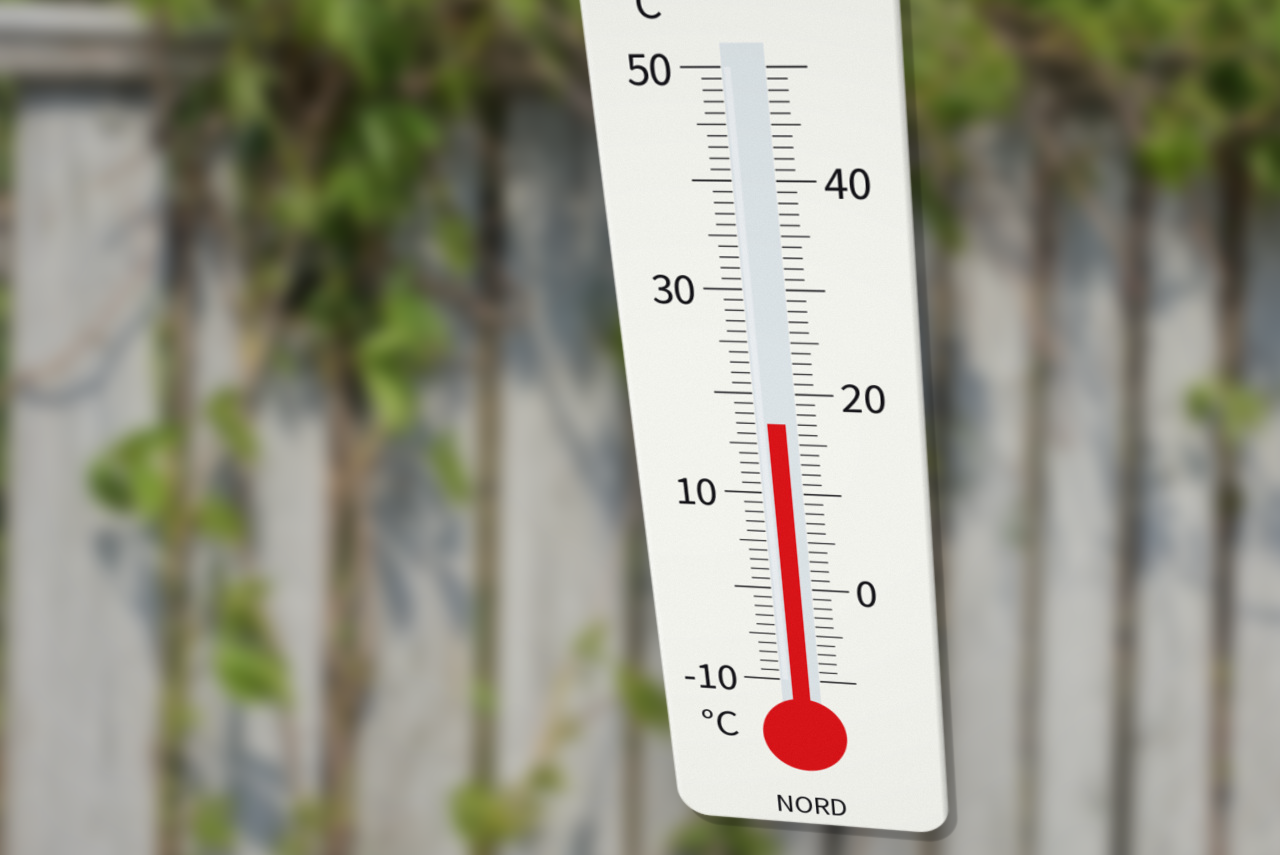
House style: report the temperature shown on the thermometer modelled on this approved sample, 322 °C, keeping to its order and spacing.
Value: 17 °C
